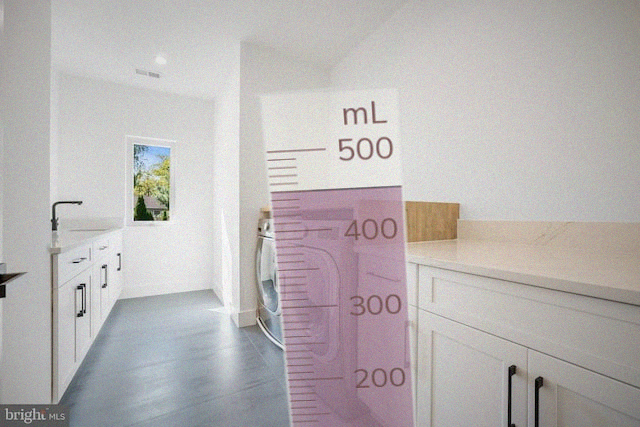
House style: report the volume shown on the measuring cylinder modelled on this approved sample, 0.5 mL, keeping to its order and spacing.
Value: 450 mL
